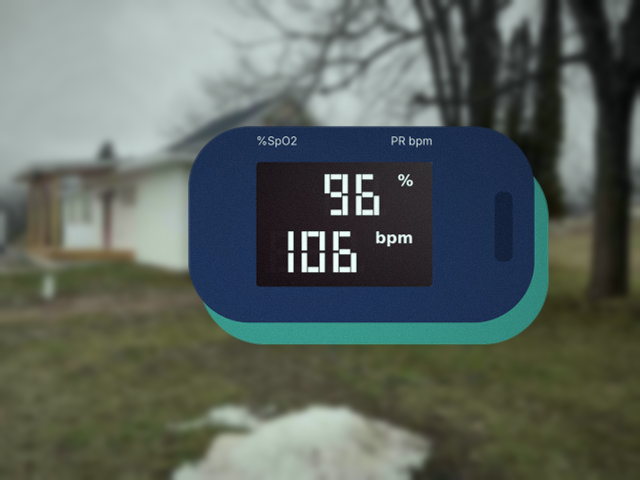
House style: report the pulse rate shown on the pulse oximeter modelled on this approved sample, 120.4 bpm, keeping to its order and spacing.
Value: 106 bpm
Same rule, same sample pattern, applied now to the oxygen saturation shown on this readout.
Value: 96 %
